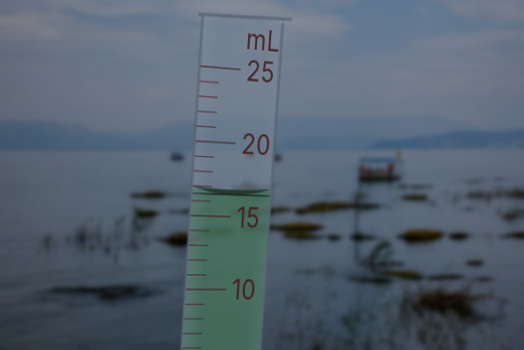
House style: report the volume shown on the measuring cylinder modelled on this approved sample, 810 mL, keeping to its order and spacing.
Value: 16.5 mL
